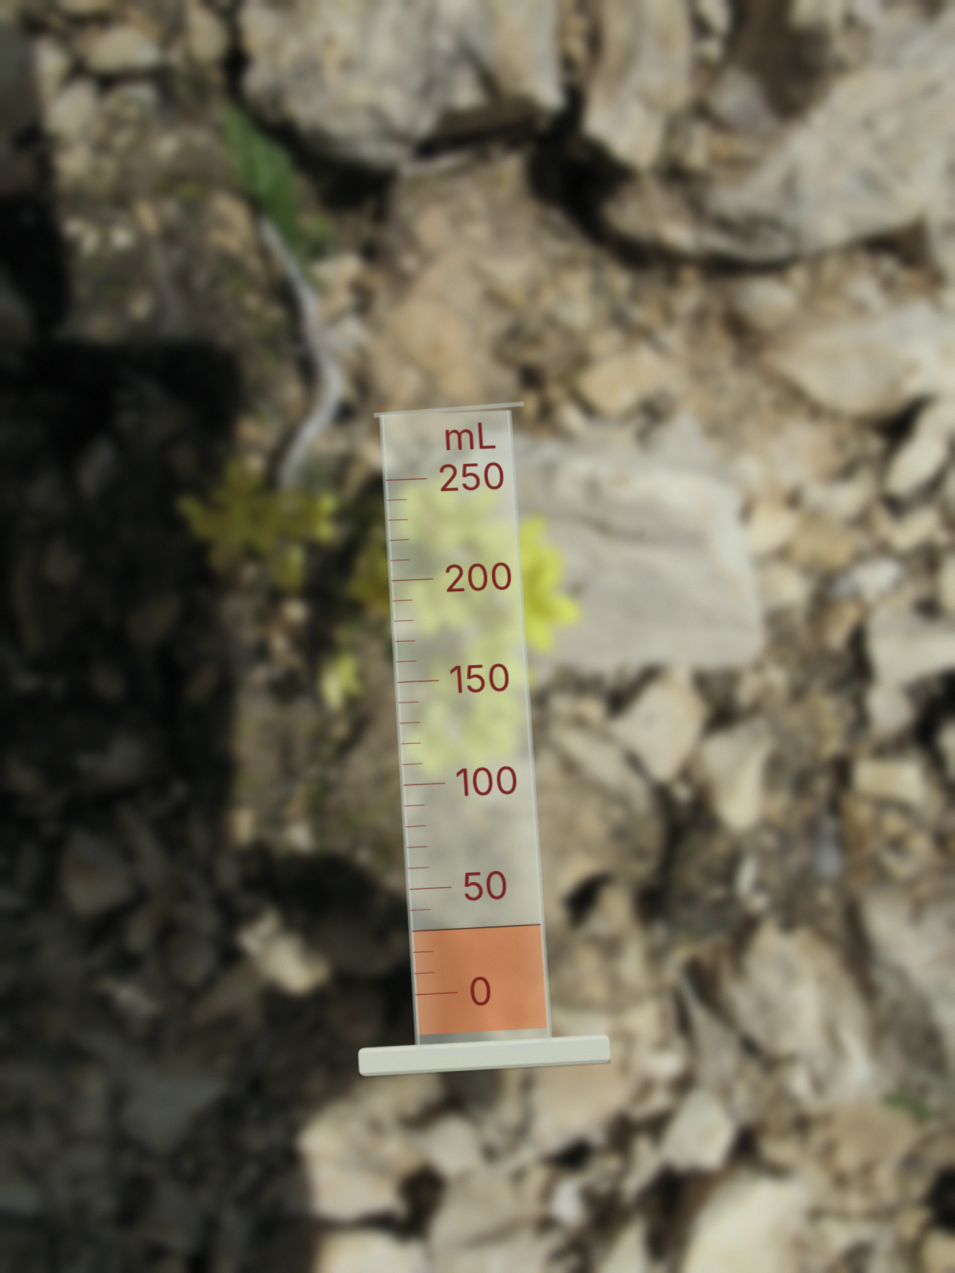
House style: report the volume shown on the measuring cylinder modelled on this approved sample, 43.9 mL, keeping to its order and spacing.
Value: 30 mL
